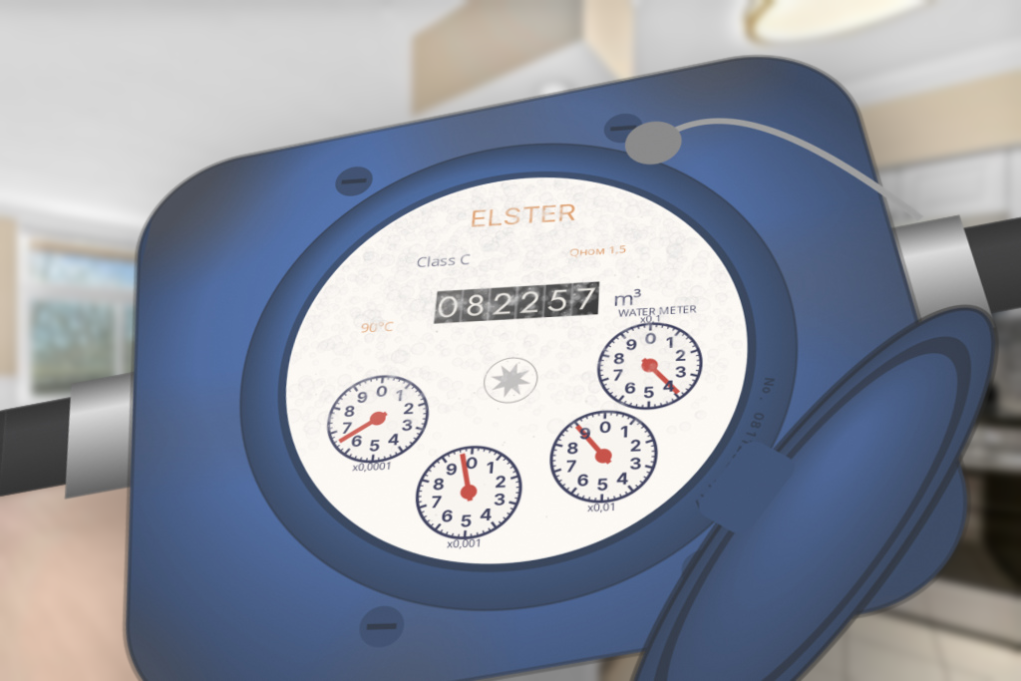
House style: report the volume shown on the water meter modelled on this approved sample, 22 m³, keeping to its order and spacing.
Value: 82257.3896 m³
